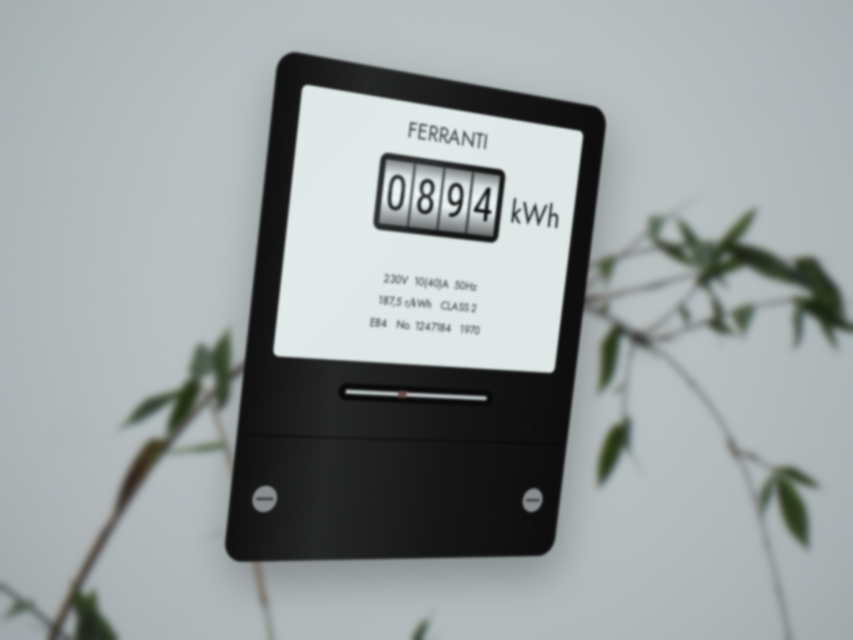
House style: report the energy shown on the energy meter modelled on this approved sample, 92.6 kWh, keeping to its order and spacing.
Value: 894 kWh
